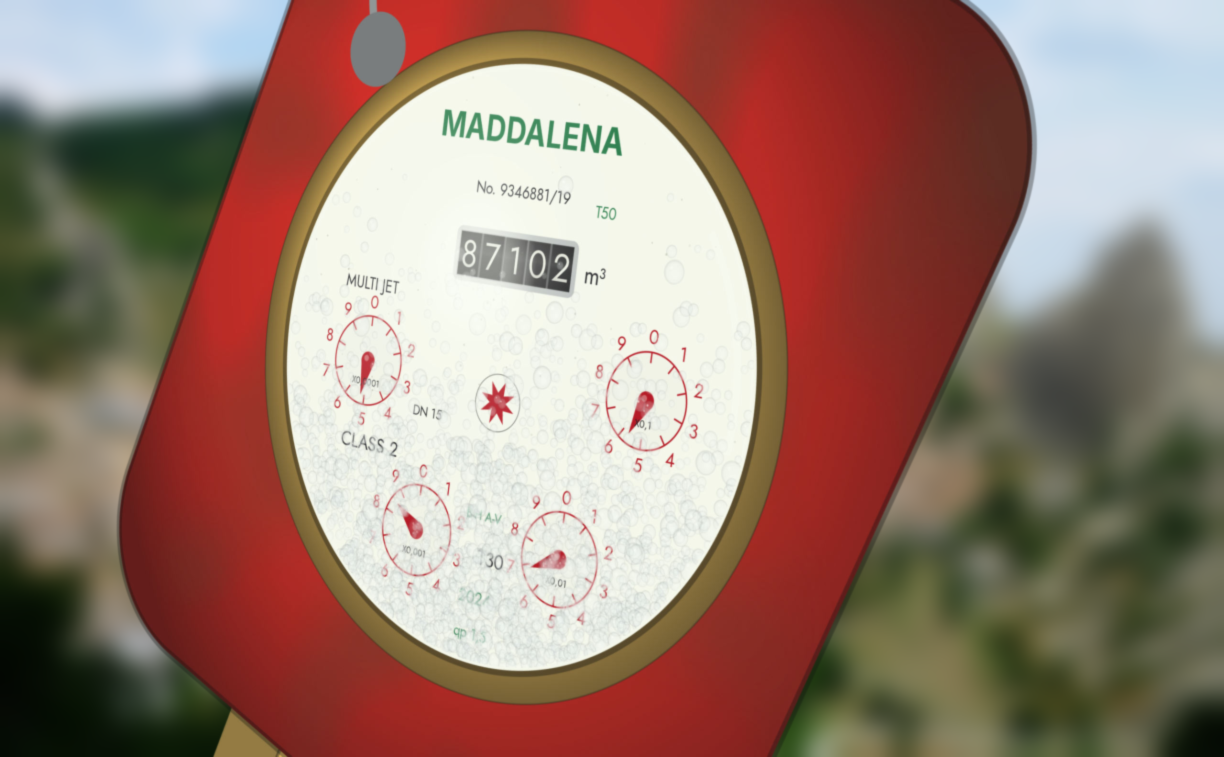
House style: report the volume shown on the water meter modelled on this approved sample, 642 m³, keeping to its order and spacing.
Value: 87102.5685 m³
